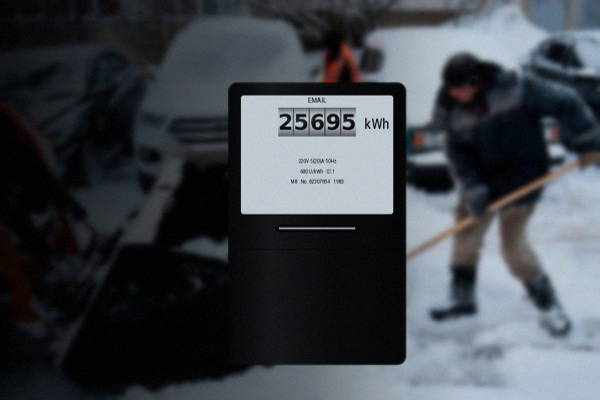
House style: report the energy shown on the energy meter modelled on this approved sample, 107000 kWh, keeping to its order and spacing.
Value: 25695 kWh
